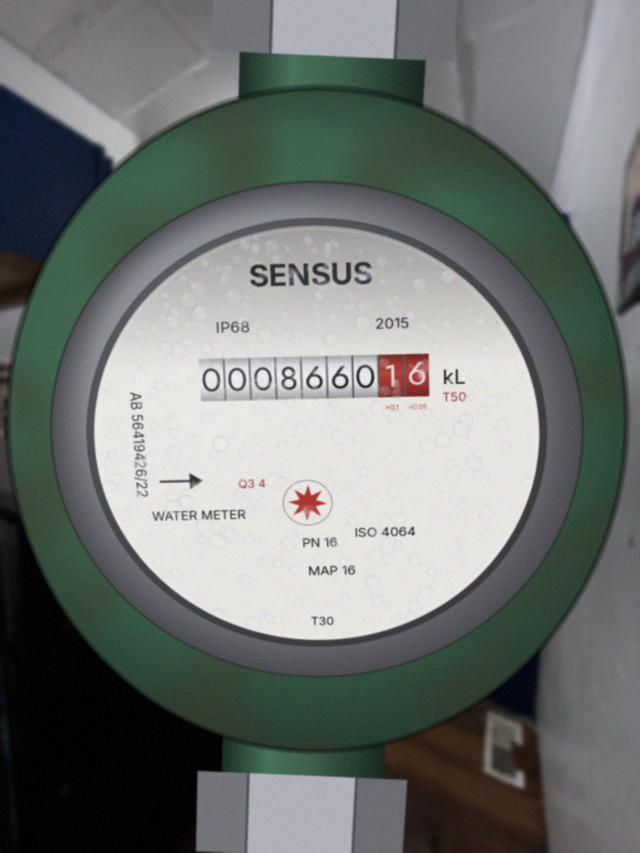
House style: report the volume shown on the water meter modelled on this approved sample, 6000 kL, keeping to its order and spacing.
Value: 8660.16 kL
